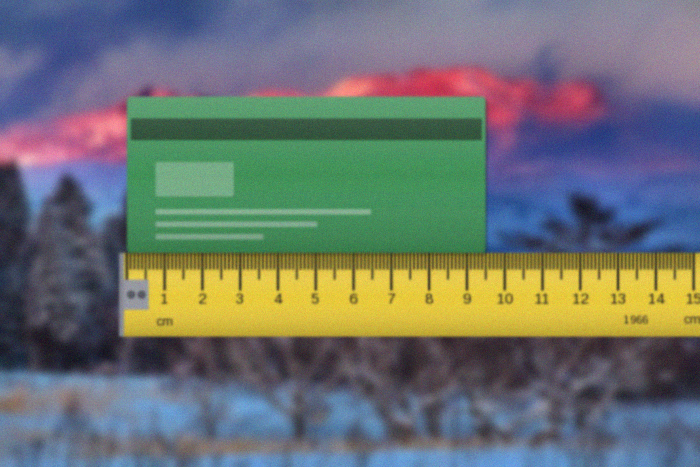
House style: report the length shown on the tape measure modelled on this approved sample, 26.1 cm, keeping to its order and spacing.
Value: 9.5 cm
